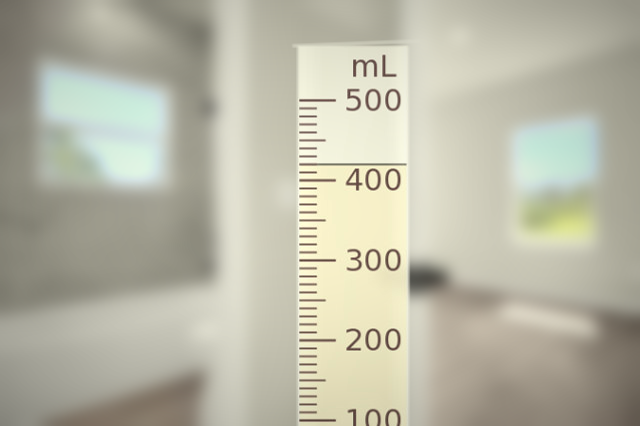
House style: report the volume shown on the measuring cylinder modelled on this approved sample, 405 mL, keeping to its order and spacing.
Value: 420 mL
